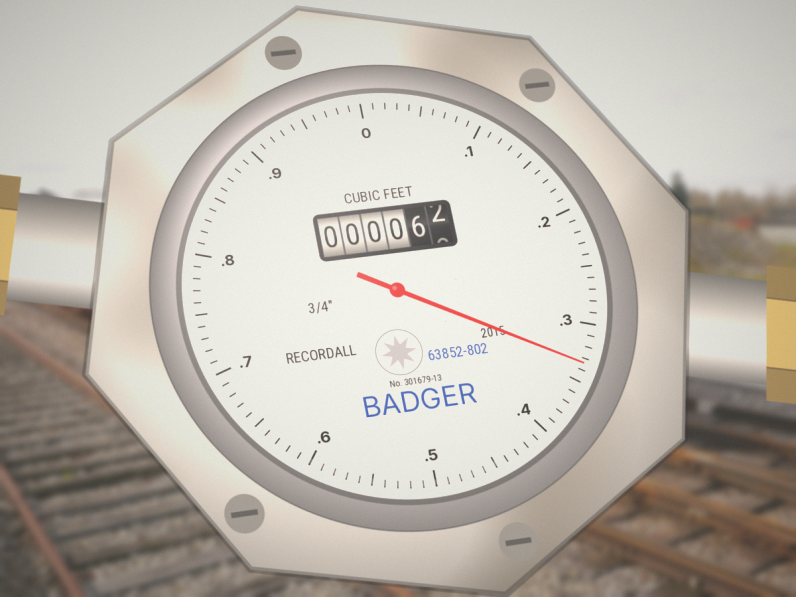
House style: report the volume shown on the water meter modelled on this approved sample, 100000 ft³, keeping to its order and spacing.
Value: 62.33 ft³
